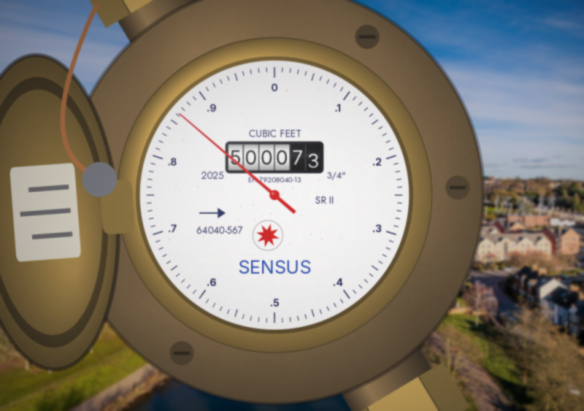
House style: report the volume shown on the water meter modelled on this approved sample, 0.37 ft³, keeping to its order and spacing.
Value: 500072.86 ft³
